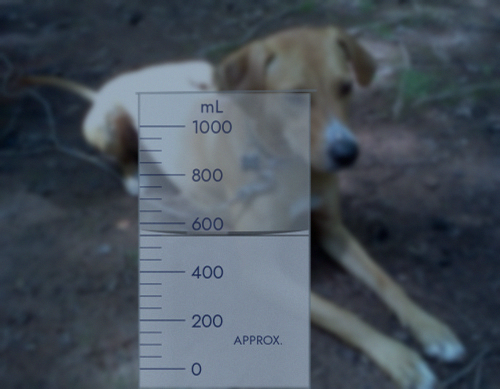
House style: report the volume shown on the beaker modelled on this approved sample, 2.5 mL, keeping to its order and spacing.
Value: 550 mL
